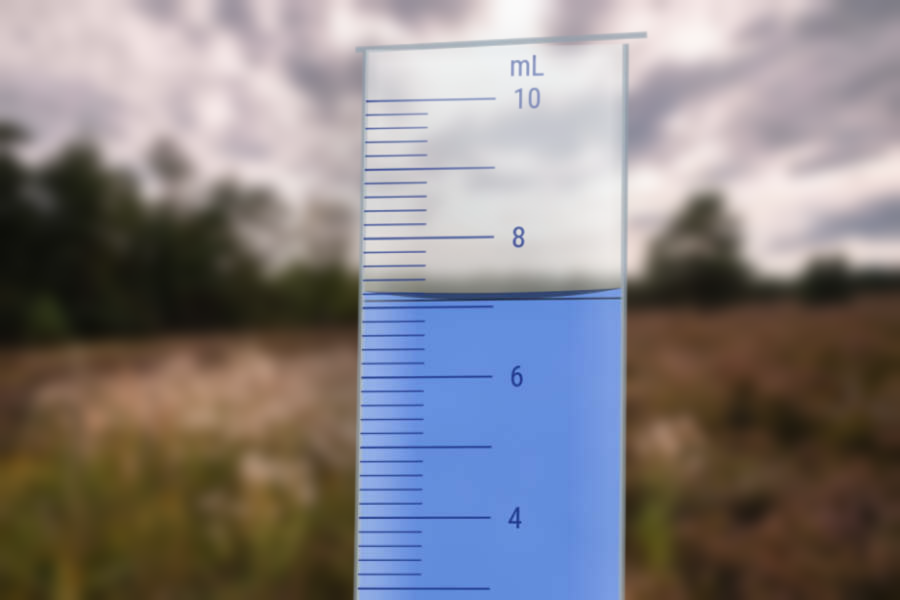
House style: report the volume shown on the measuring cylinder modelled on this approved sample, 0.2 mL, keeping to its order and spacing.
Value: 7.1 mL
